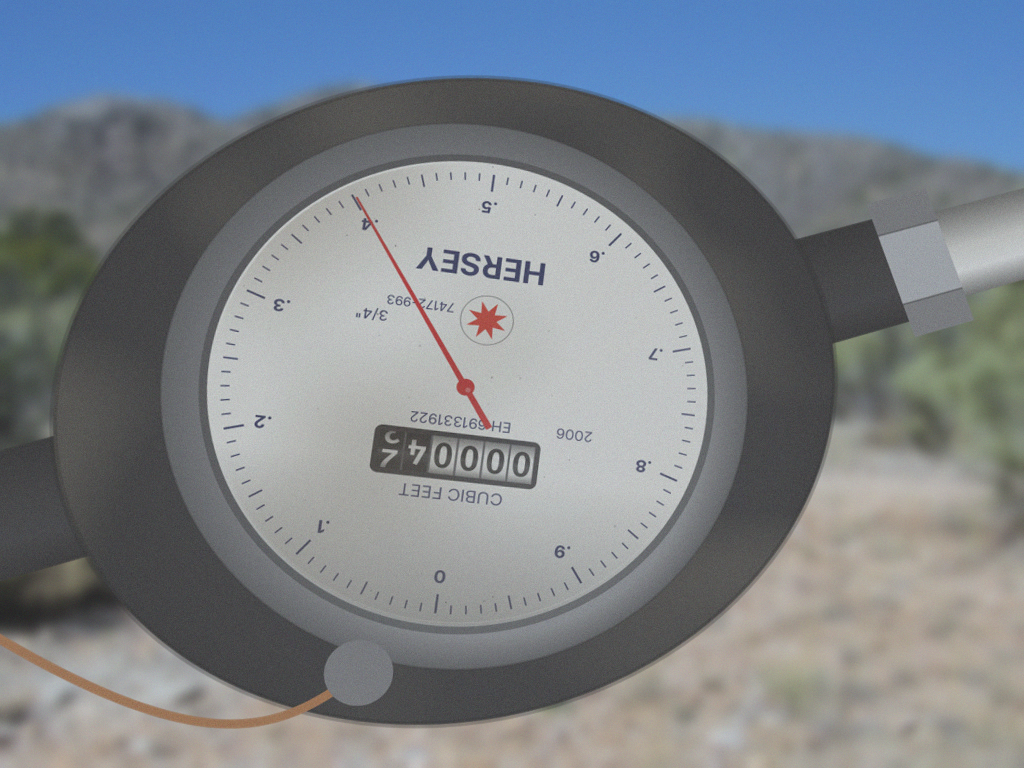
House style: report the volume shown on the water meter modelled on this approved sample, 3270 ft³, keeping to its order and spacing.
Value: 42.40 ft³
